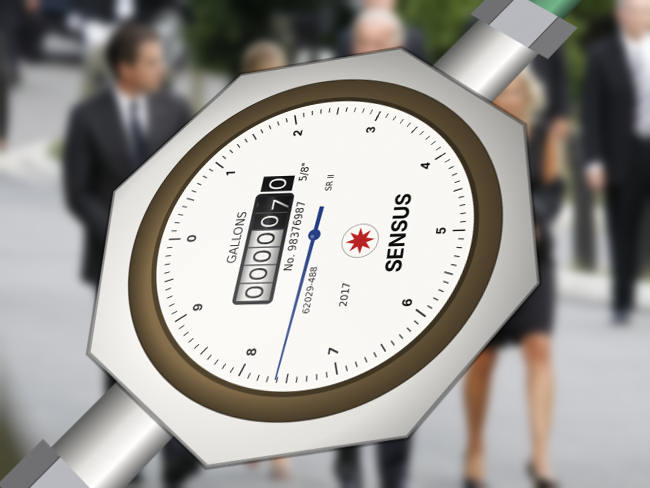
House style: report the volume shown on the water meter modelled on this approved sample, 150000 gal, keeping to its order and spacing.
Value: 67.6 gal
